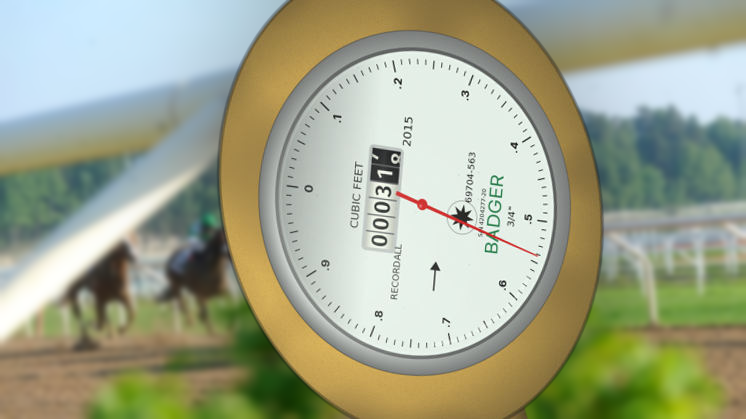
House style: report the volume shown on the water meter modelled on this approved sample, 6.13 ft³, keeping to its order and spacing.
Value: 317.54 ft³
